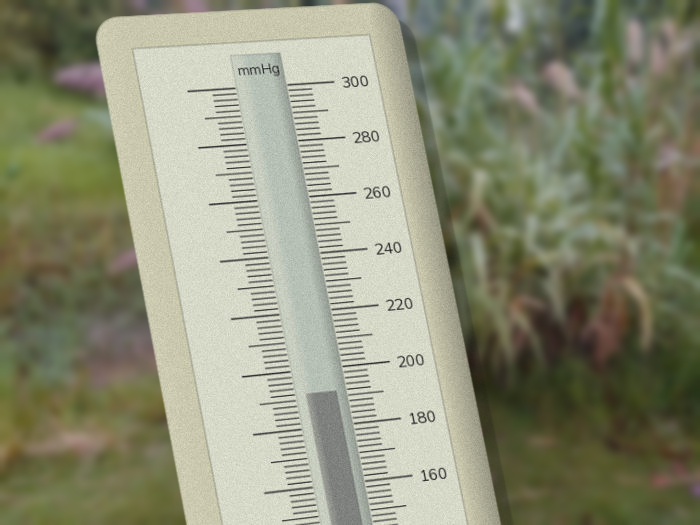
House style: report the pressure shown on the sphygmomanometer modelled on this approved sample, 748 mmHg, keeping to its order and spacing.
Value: 192 mmHg
